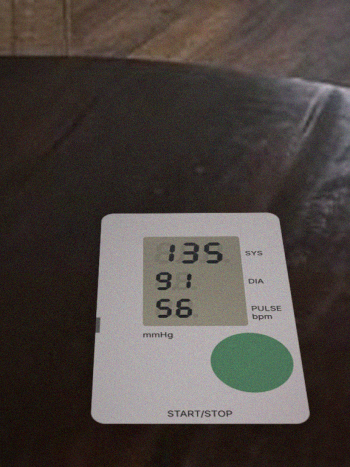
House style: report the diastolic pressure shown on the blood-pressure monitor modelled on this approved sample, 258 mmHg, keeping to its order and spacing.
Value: 91 mmHg
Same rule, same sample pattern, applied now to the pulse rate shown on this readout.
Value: 56 bpm
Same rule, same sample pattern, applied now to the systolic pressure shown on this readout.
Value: 135 mmHg
